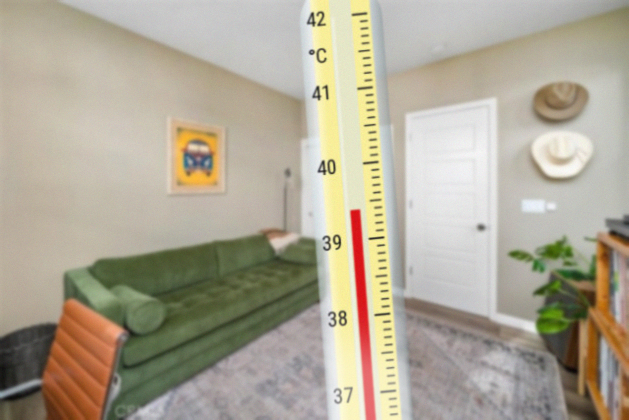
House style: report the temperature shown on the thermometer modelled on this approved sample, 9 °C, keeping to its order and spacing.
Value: 39.4 °C
